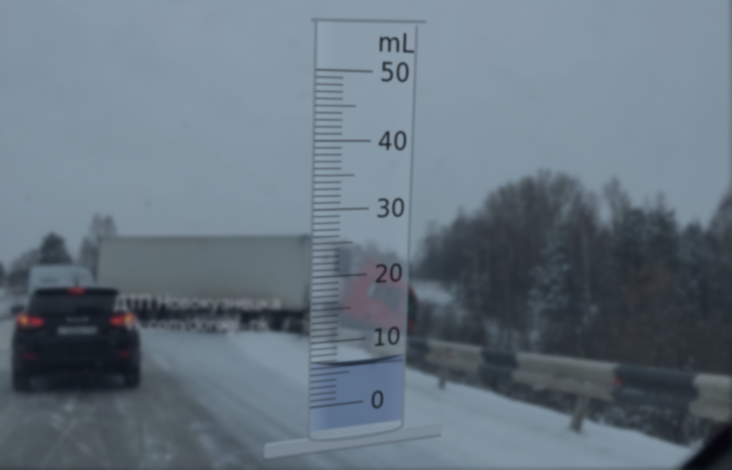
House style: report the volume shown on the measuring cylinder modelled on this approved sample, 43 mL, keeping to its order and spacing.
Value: 6 mL
